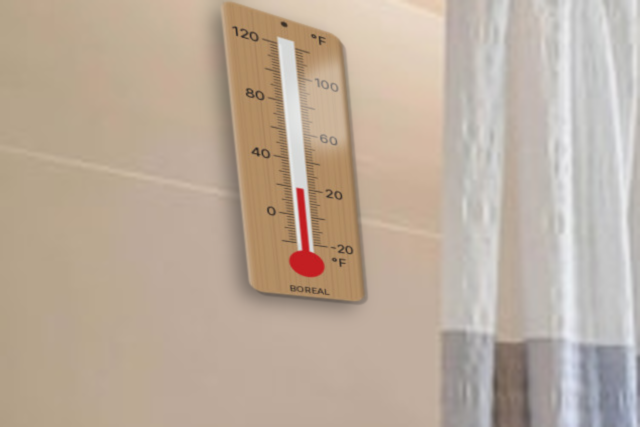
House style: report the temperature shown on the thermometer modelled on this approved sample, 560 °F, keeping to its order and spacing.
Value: 20 °F
